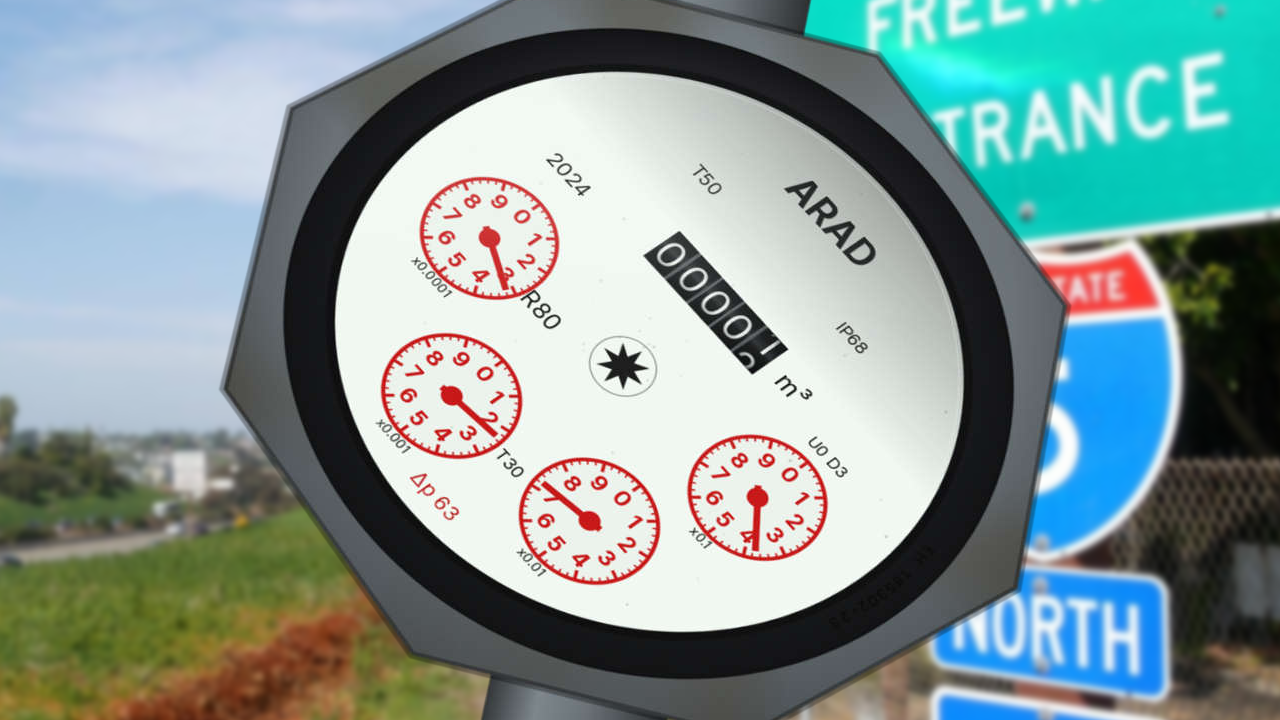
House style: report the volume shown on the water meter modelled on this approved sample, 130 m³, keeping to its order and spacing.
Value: 1.3723 m³
